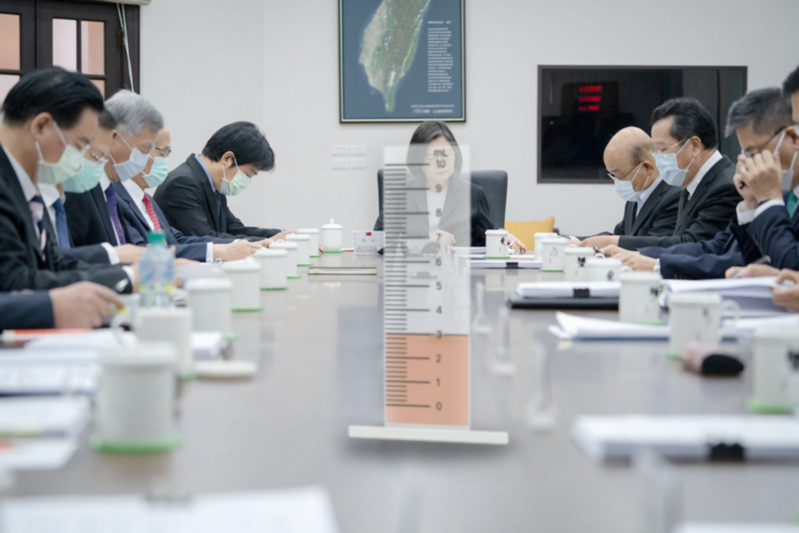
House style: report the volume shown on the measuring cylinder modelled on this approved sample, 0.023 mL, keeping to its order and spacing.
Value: 3 mL
